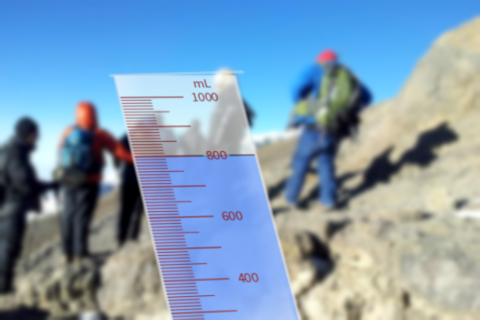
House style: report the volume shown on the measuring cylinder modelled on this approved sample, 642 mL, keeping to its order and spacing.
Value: 800 mL
